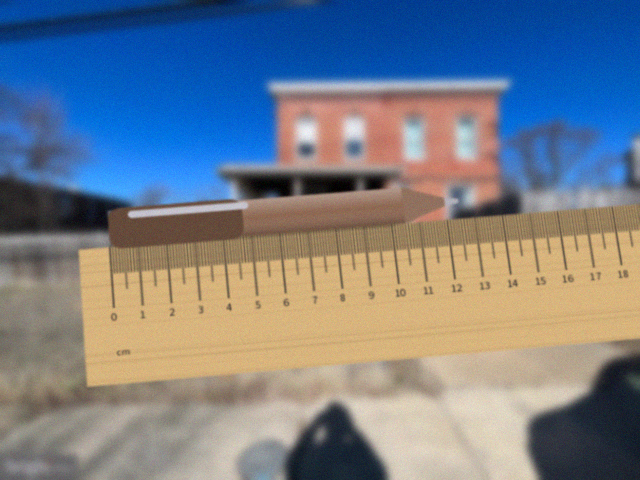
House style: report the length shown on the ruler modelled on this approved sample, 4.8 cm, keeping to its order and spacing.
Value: 12.5 cm
